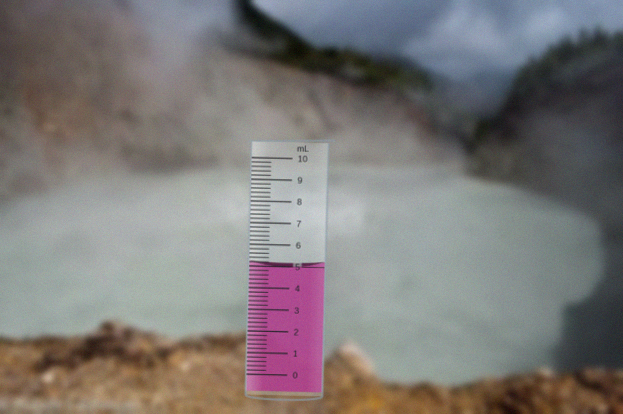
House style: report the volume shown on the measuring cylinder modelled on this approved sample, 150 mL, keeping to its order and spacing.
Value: 5 mL
